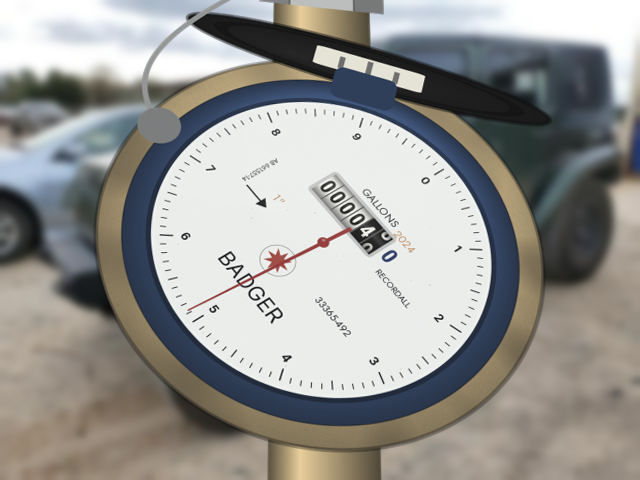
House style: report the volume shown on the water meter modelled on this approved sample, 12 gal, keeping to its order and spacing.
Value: 485.1 gal
